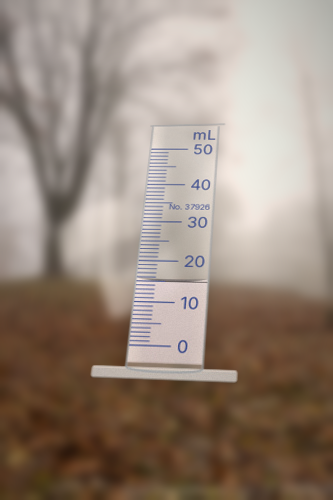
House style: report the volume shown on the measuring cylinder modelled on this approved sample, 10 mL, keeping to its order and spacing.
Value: 15 mL
